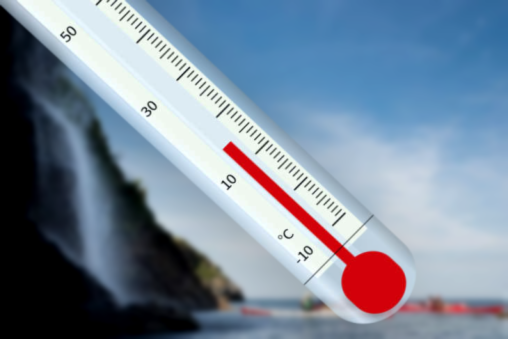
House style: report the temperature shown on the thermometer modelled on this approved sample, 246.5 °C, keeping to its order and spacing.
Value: 15 °C
